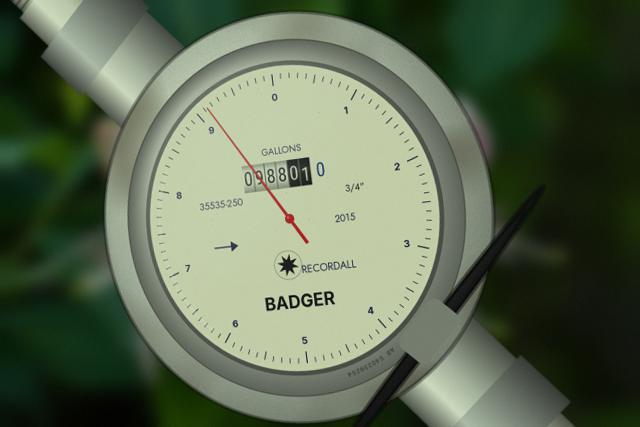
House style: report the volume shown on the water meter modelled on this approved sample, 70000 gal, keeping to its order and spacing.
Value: 988009.1 gal
